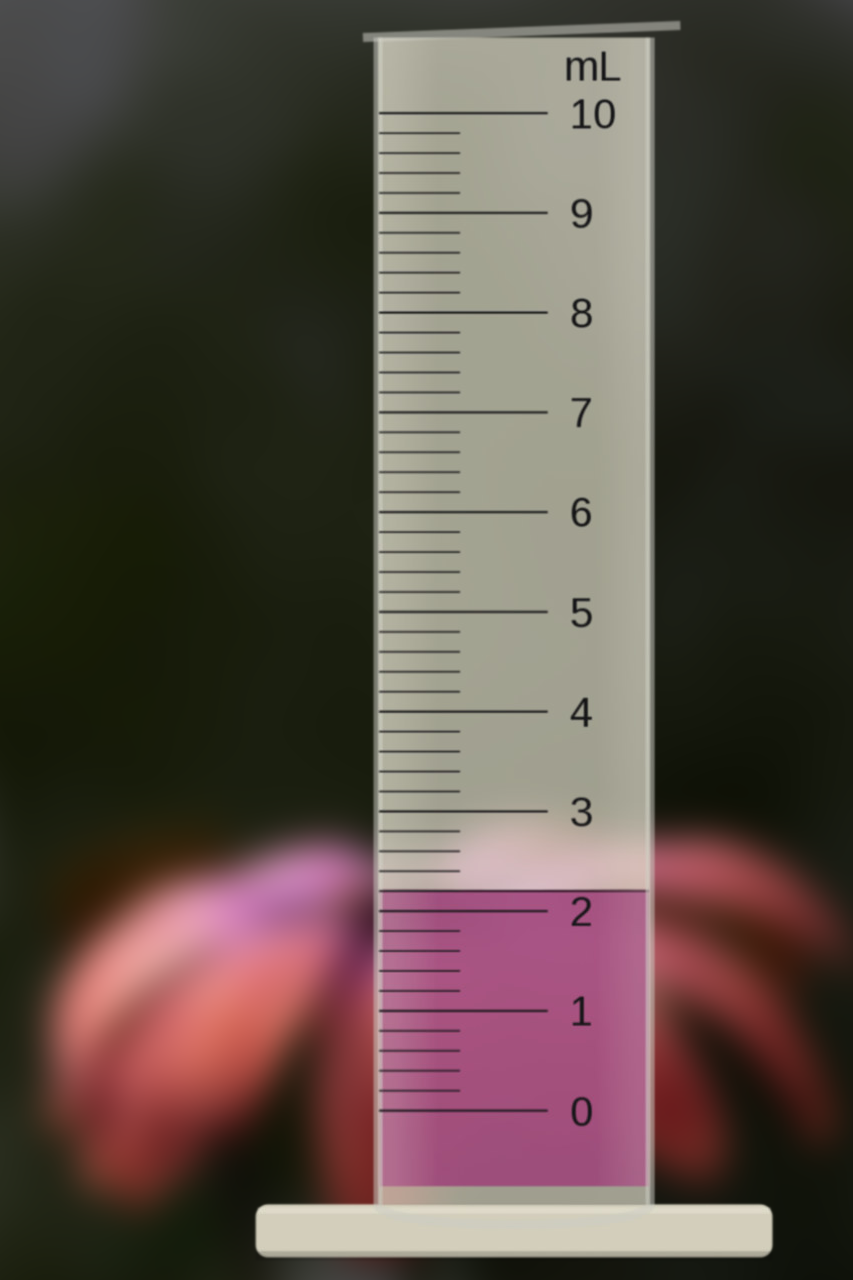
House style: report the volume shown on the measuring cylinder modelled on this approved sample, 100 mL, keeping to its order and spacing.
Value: 2.2 mL
